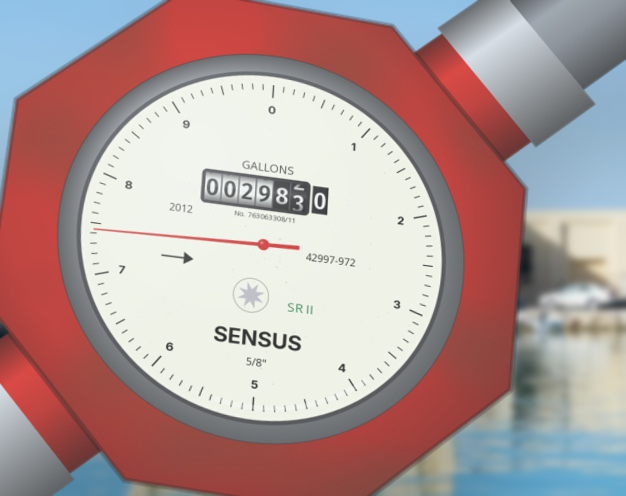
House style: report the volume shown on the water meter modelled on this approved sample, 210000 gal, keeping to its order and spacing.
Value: 29827.4 gal
